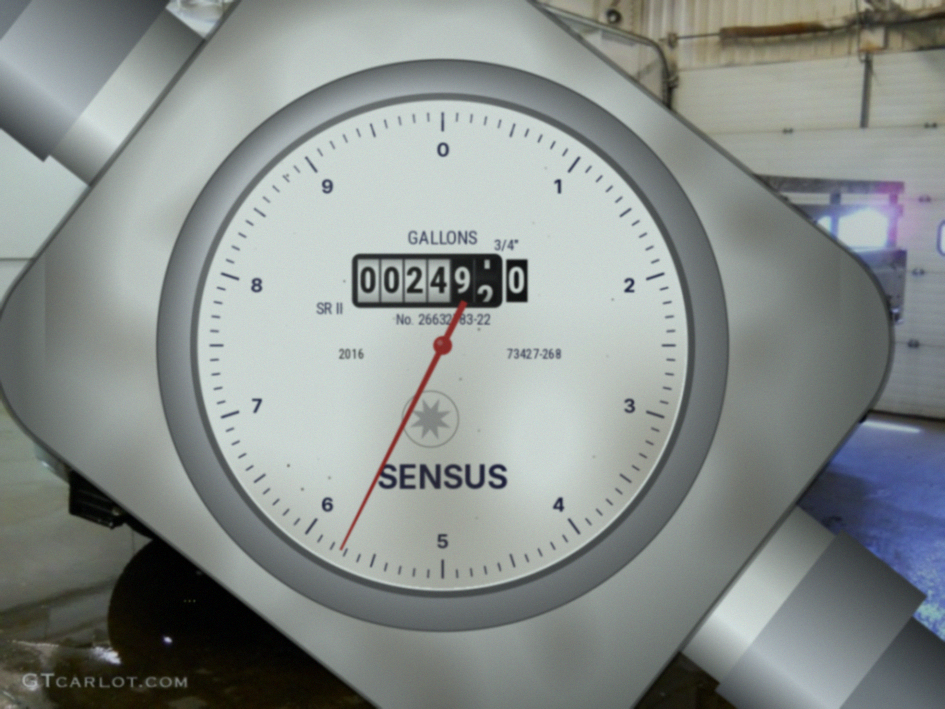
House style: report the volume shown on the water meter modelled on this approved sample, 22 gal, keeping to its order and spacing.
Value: 24915.7 gal
